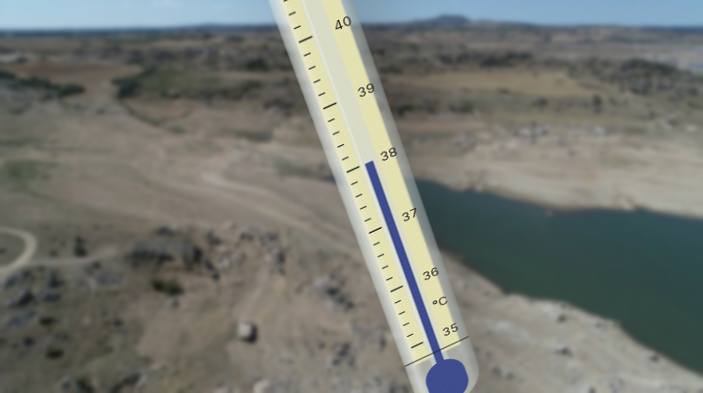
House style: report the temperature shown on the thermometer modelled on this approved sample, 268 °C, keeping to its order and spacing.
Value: 38 °C
